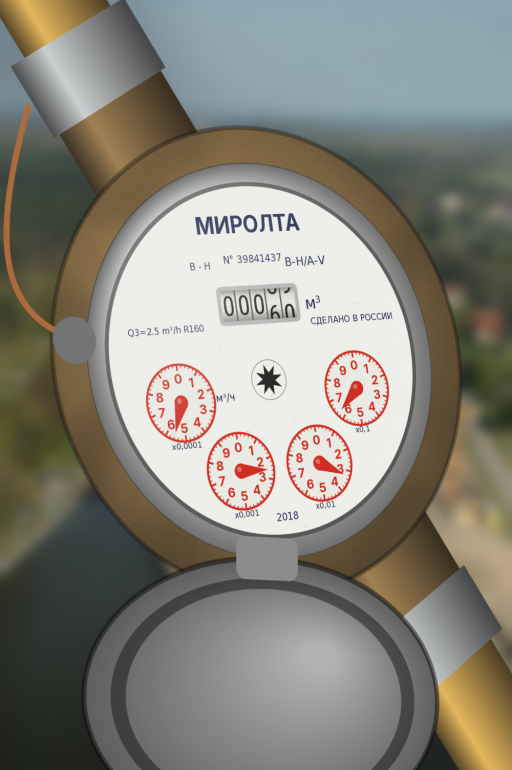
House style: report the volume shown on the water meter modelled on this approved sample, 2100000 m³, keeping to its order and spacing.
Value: 59.6325 m³
